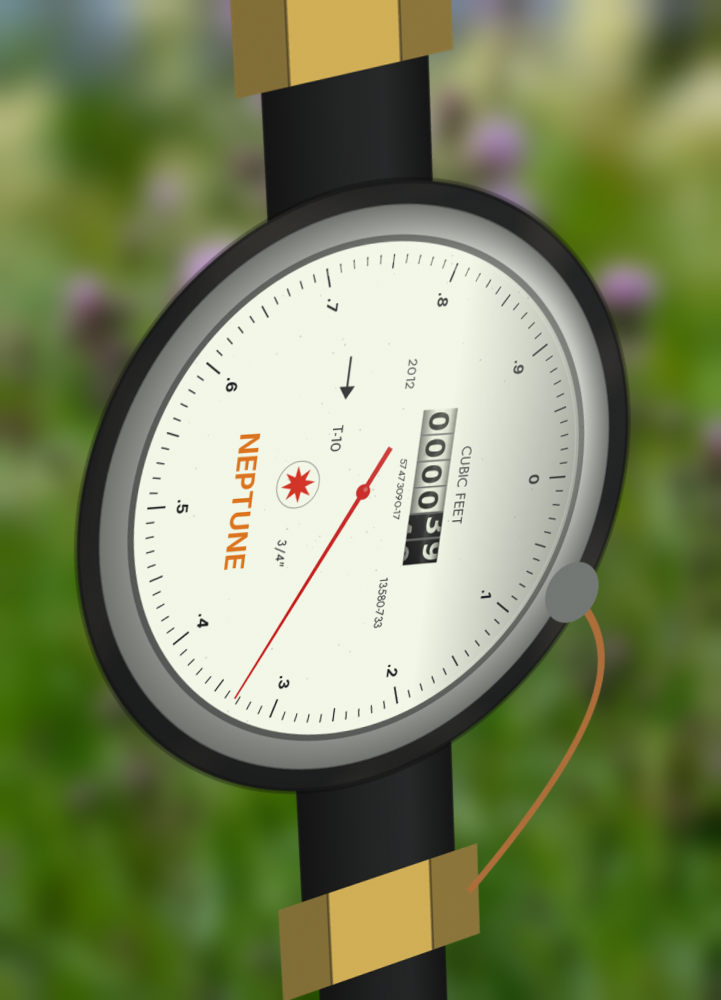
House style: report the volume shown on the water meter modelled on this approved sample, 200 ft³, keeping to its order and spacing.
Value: 39.33 ft³
